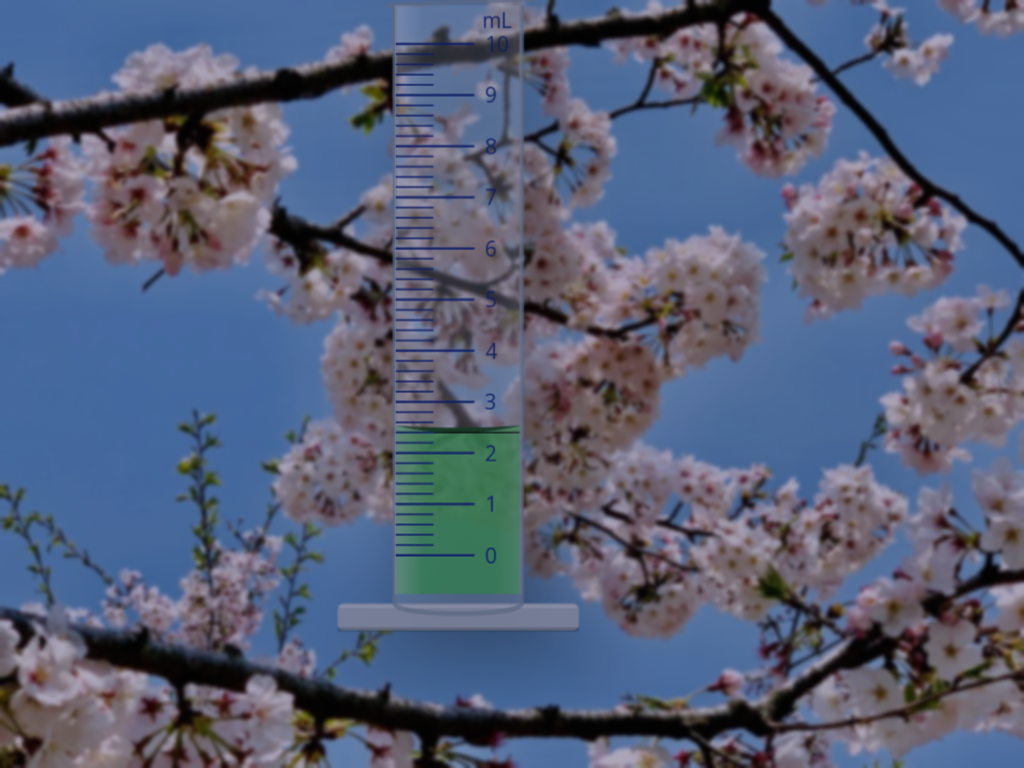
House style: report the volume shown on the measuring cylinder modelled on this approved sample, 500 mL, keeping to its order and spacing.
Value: 2.4 mL
